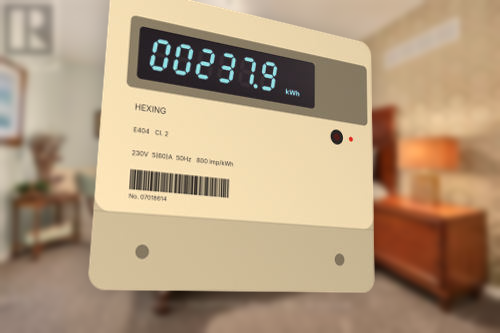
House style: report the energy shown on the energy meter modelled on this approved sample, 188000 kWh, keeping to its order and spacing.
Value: 237.9 kWh
